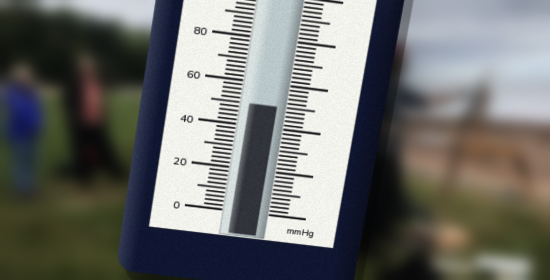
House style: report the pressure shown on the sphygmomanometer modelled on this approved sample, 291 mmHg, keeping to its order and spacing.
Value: 50 mmHg
